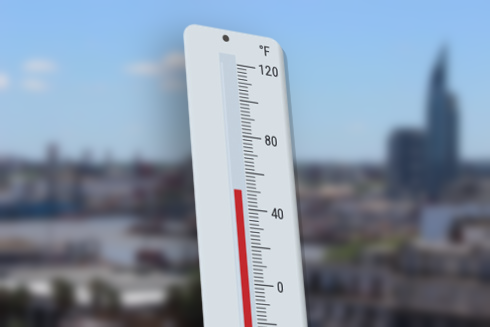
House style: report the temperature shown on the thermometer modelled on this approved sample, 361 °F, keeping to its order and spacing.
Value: 50 °F
